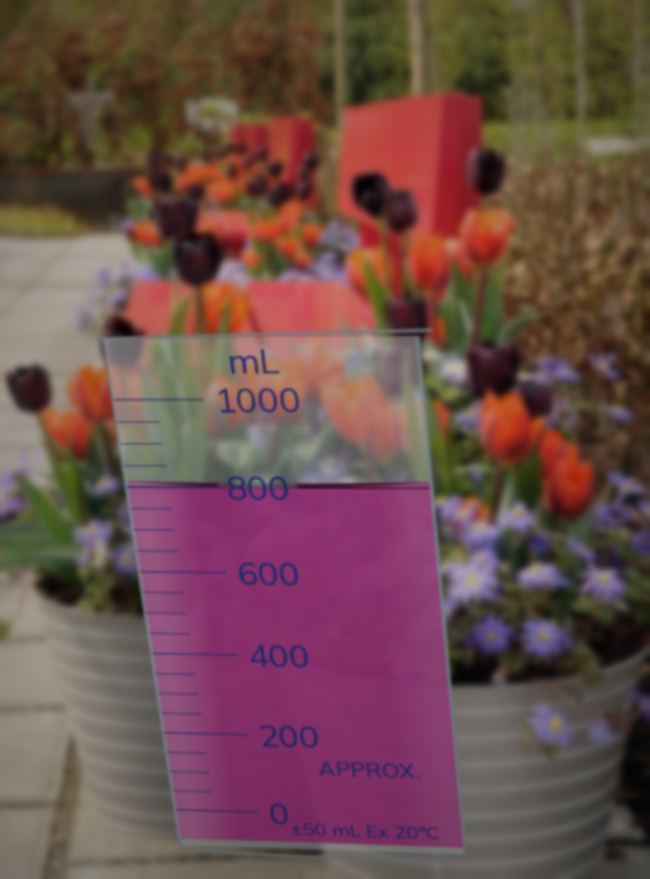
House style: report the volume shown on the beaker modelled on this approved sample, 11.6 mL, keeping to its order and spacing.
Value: 800 mL
